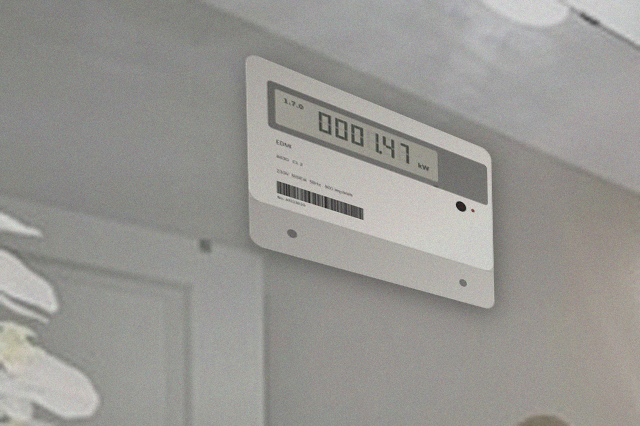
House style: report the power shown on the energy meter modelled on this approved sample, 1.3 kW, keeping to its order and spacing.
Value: 1.47 kW
